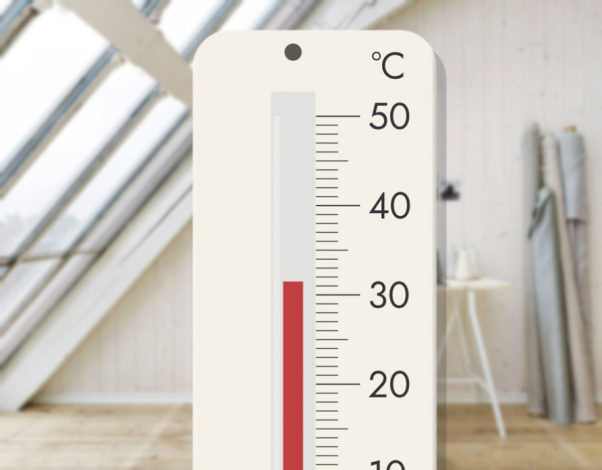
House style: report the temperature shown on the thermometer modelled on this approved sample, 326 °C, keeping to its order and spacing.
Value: 31.5 °C
